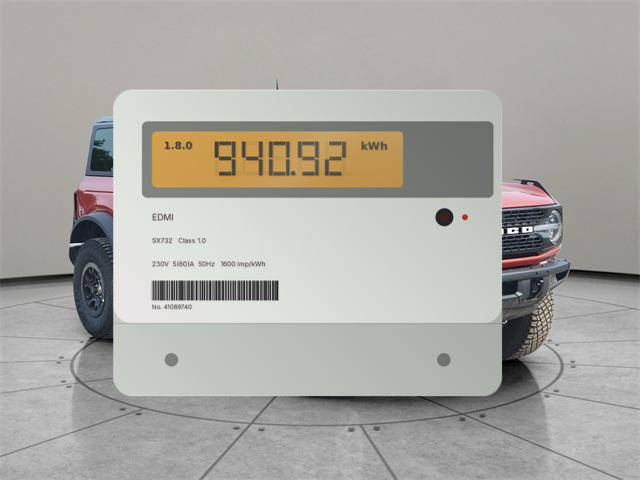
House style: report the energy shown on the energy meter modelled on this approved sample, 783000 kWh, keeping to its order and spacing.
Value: 940.92 kWh
